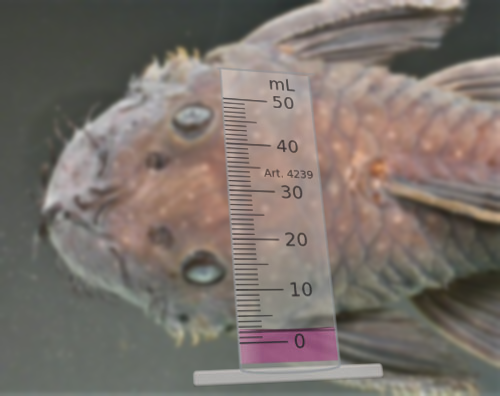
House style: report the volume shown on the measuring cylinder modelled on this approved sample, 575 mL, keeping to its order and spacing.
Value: 2 mL
